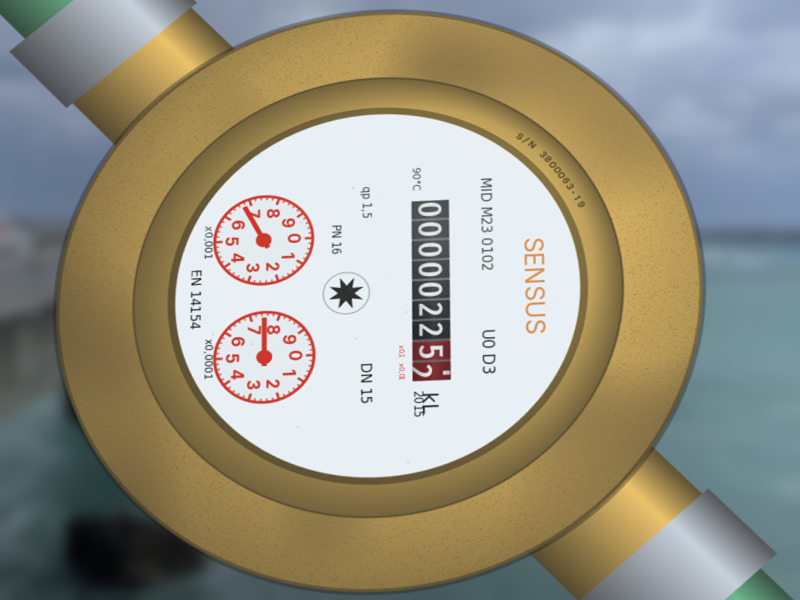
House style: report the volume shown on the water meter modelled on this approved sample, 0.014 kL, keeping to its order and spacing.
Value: 22.5167 kL
